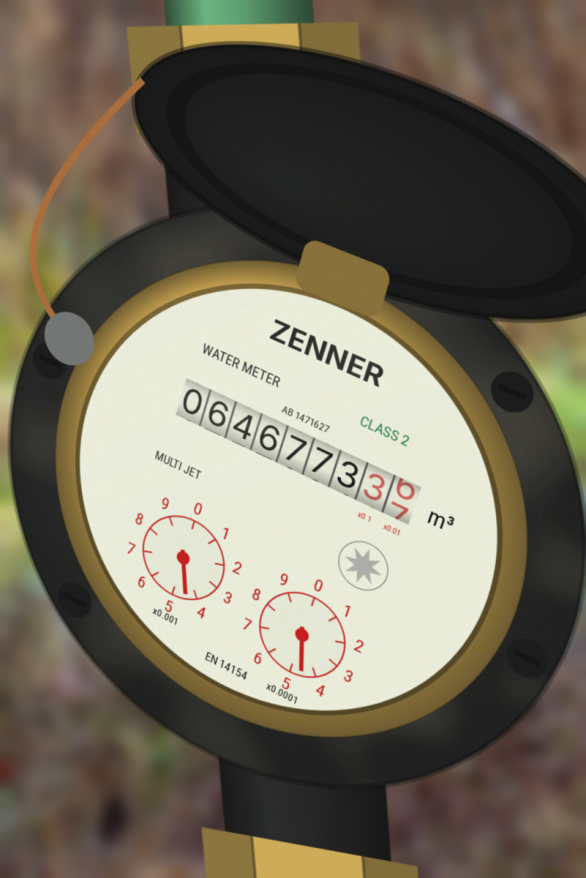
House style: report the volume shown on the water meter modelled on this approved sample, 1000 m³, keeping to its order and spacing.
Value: 646773.3644 m³
